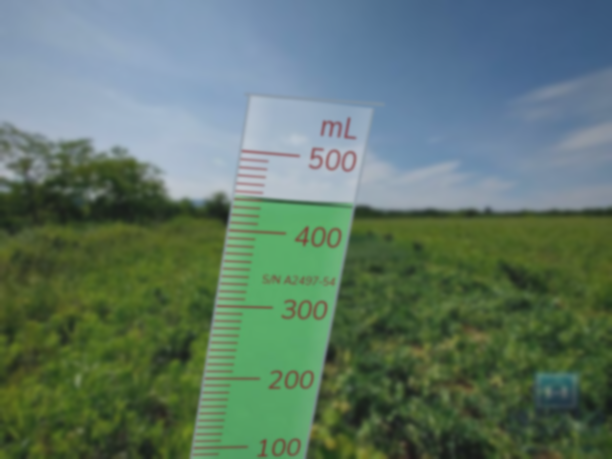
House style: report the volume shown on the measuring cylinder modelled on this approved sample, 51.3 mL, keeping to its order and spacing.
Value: 440 mL
